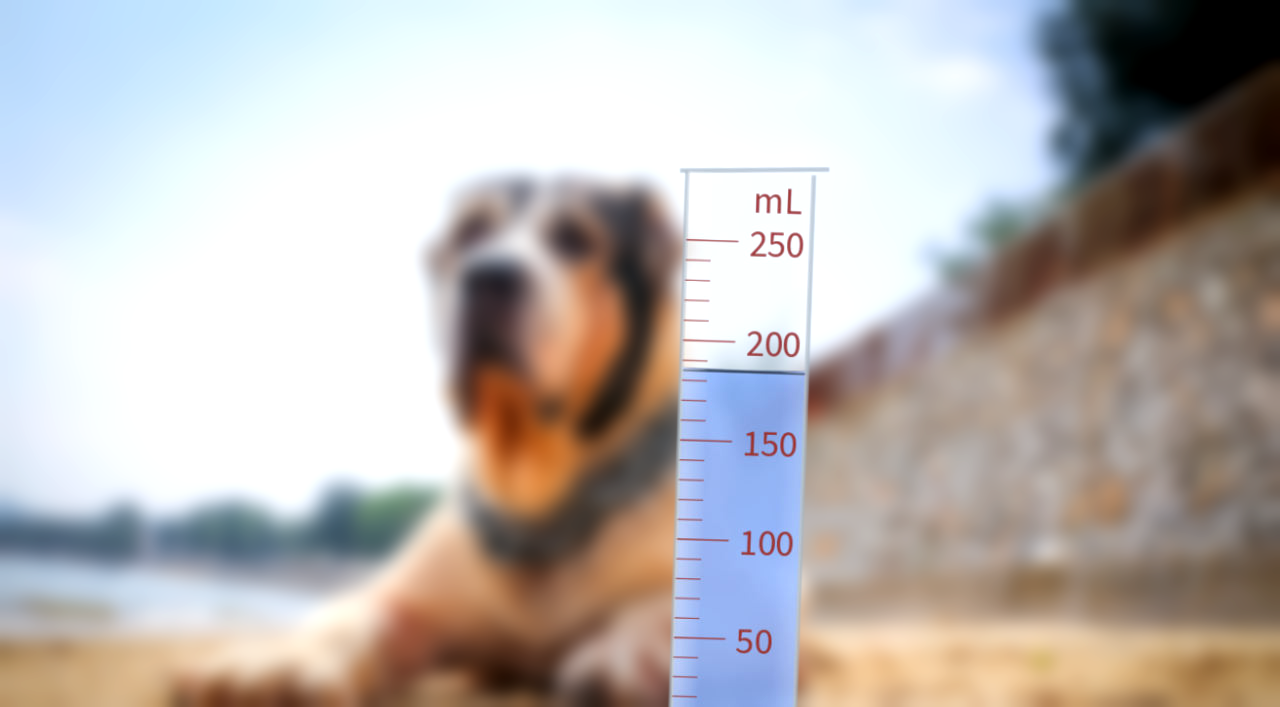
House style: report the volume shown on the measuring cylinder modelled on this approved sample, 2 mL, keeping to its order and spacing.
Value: 185 mL
